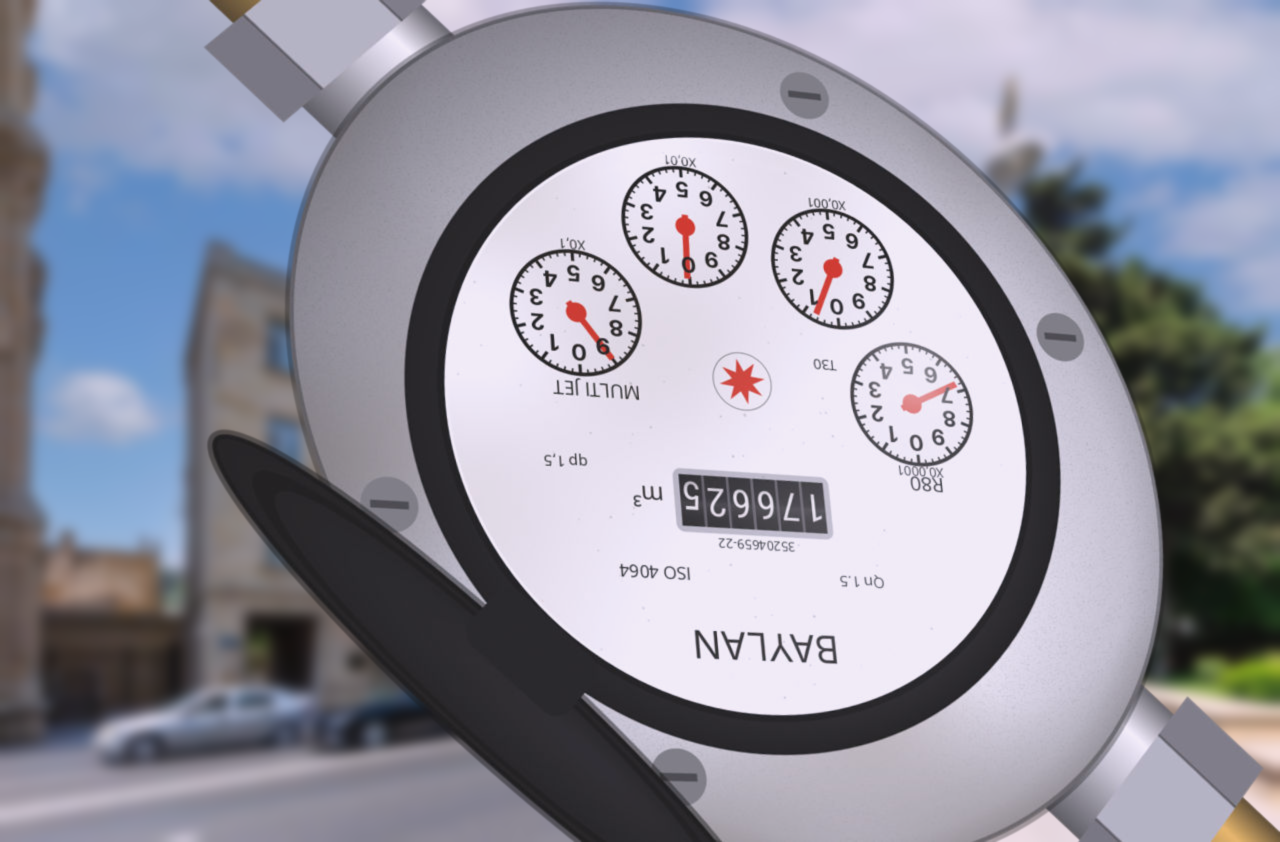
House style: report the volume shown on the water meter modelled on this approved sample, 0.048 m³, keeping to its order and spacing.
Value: 176624.9006 m³
